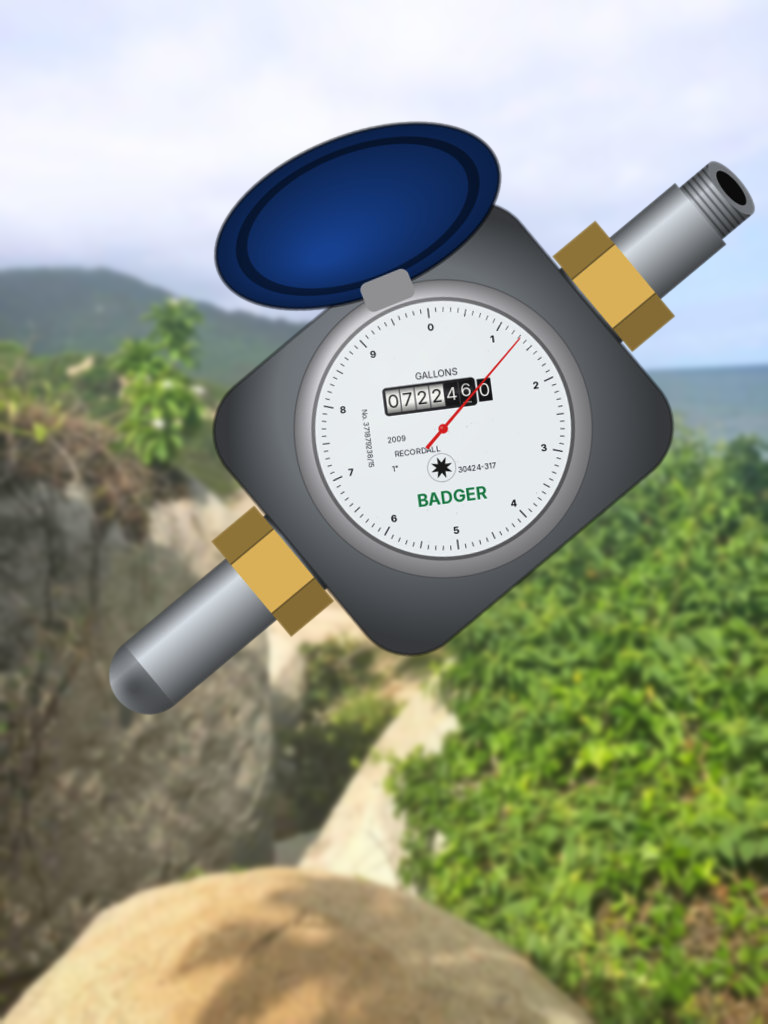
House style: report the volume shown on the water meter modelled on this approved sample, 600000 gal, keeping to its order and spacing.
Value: 722461.3 gal
